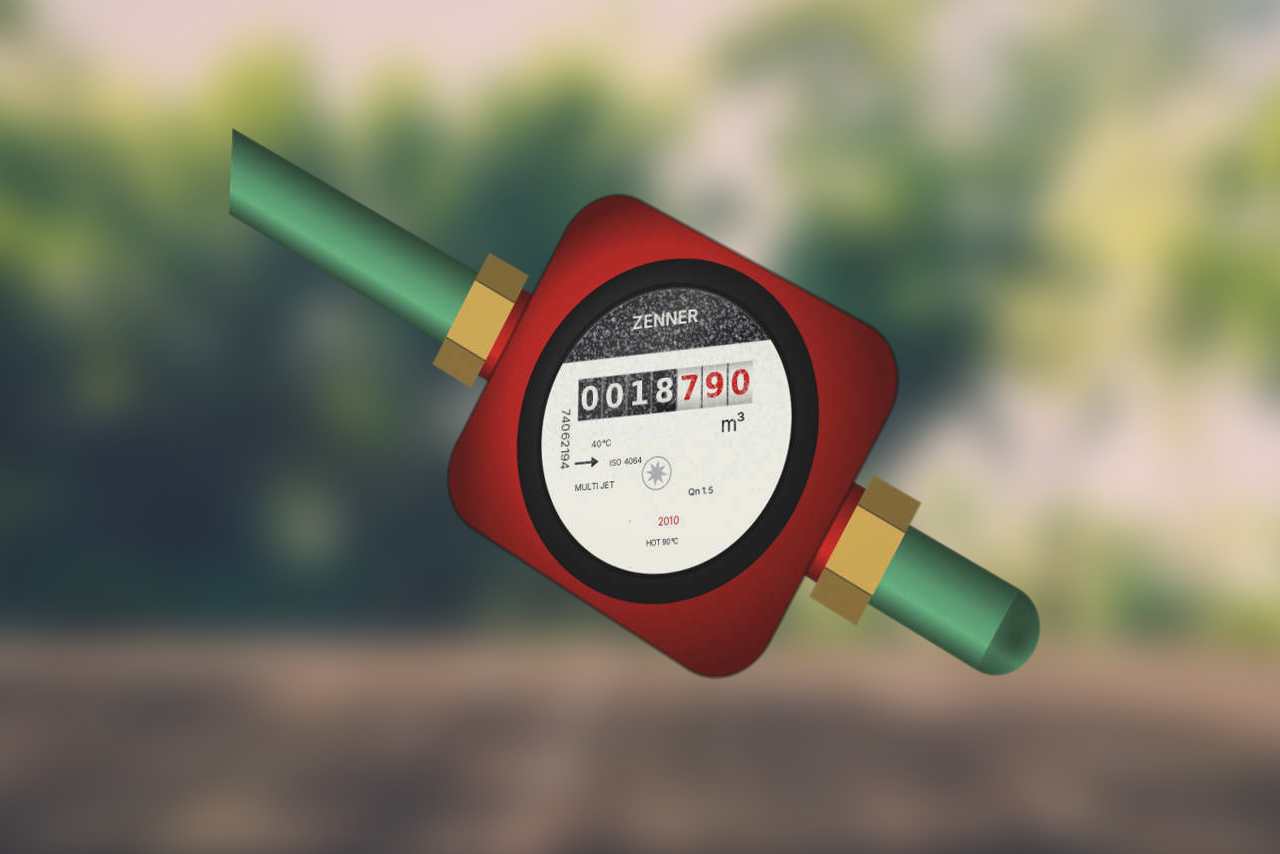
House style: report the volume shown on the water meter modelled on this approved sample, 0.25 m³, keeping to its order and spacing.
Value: 18.790 m³
